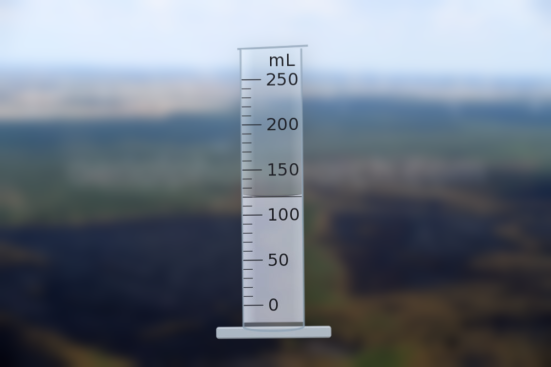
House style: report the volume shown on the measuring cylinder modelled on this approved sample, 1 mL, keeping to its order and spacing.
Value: 120 mL
